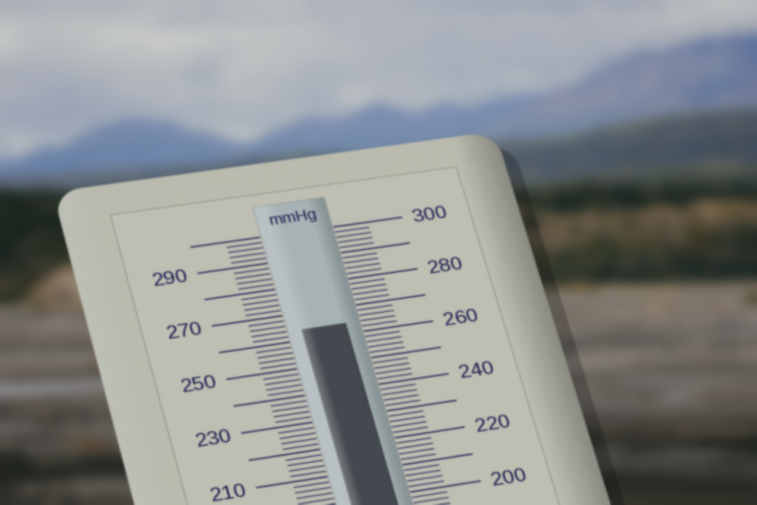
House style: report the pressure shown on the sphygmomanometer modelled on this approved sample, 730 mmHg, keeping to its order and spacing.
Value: 264 mmHg
